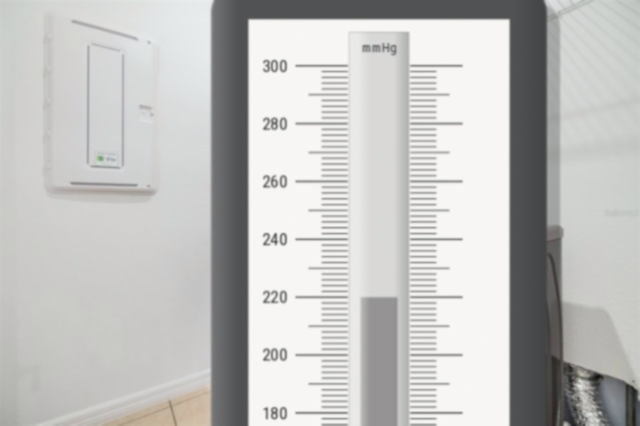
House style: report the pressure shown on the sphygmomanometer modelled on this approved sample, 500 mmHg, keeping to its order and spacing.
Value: 220 mmHg
